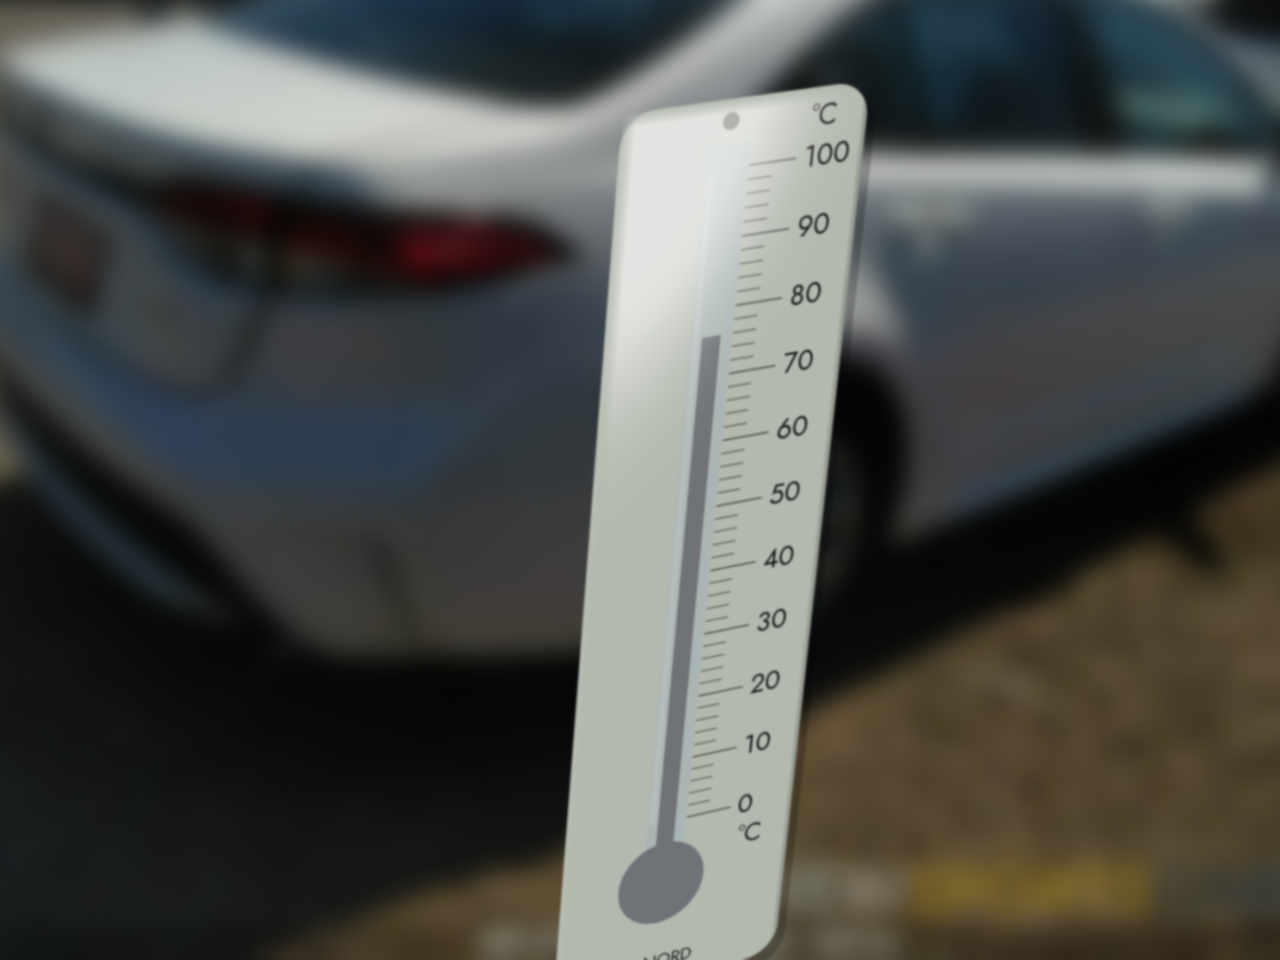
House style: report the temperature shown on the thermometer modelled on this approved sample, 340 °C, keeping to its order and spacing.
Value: 76 °C
